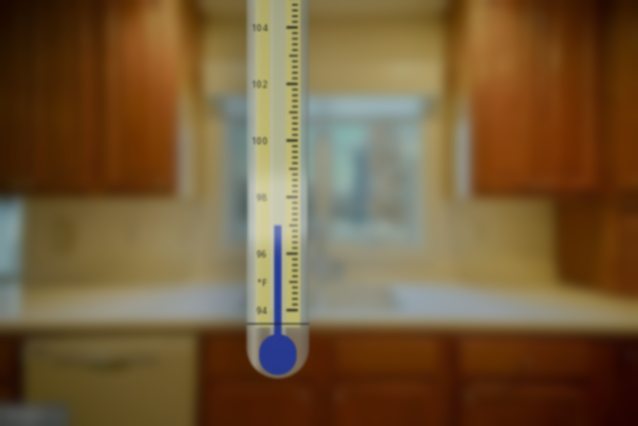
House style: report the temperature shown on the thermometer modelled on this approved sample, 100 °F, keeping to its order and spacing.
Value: 97 °F
